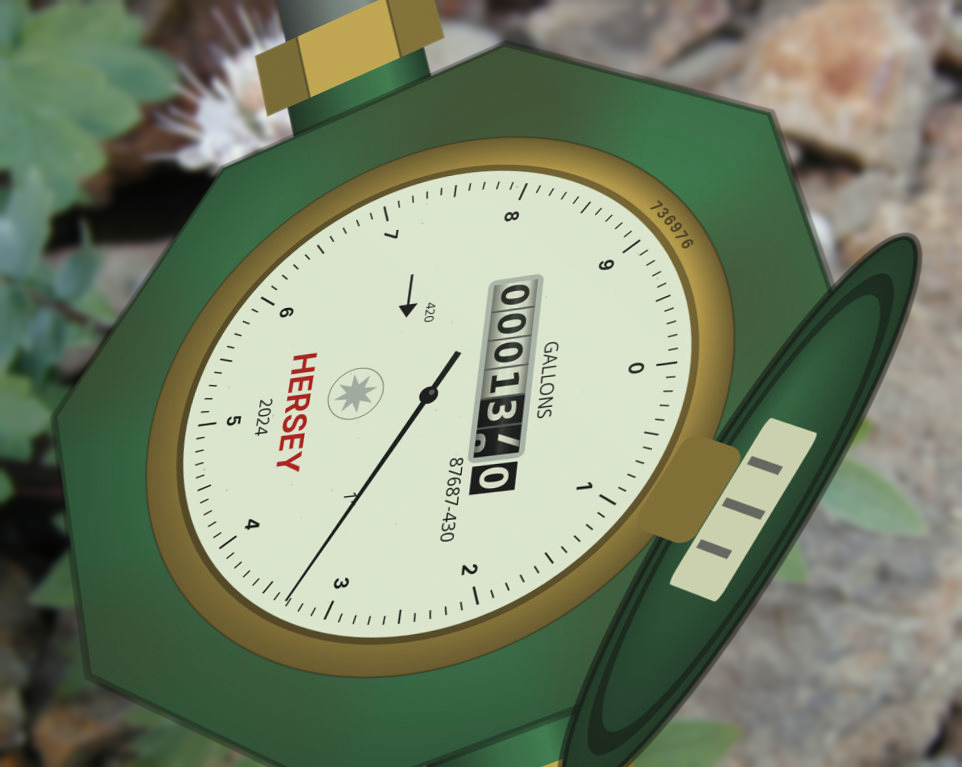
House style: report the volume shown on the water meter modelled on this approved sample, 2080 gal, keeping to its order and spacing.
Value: 1373.3 gal
